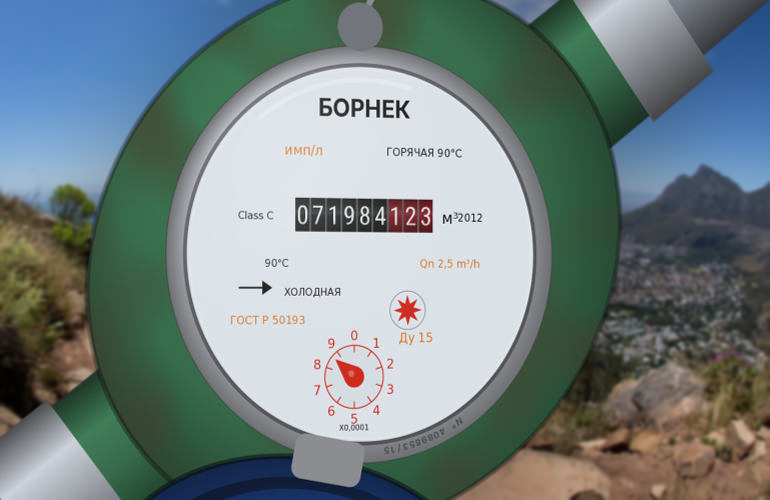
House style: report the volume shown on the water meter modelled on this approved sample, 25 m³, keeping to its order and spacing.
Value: 71984.1238 m³
